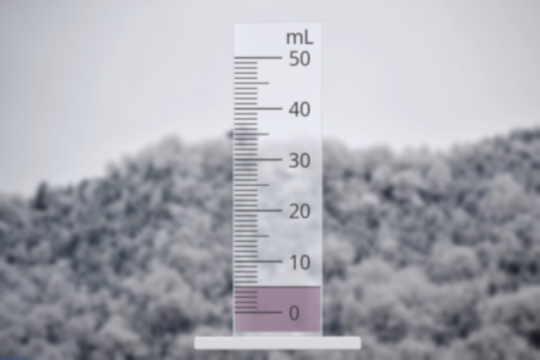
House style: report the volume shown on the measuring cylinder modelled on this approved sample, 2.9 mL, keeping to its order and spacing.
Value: 5 mL
